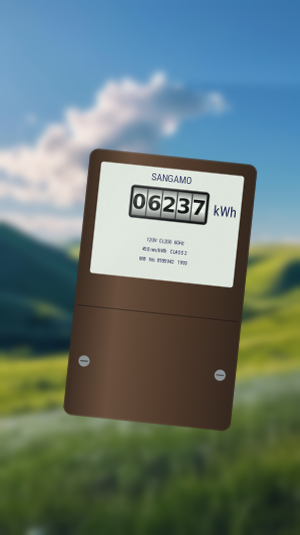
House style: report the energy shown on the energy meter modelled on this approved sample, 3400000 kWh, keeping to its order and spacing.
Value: 6237 kWh
